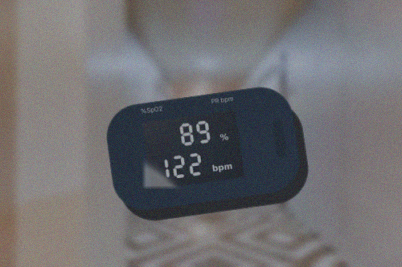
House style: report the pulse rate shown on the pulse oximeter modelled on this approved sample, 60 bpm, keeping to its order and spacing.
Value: 122 bpm
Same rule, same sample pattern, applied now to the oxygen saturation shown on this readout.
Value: 89 %
